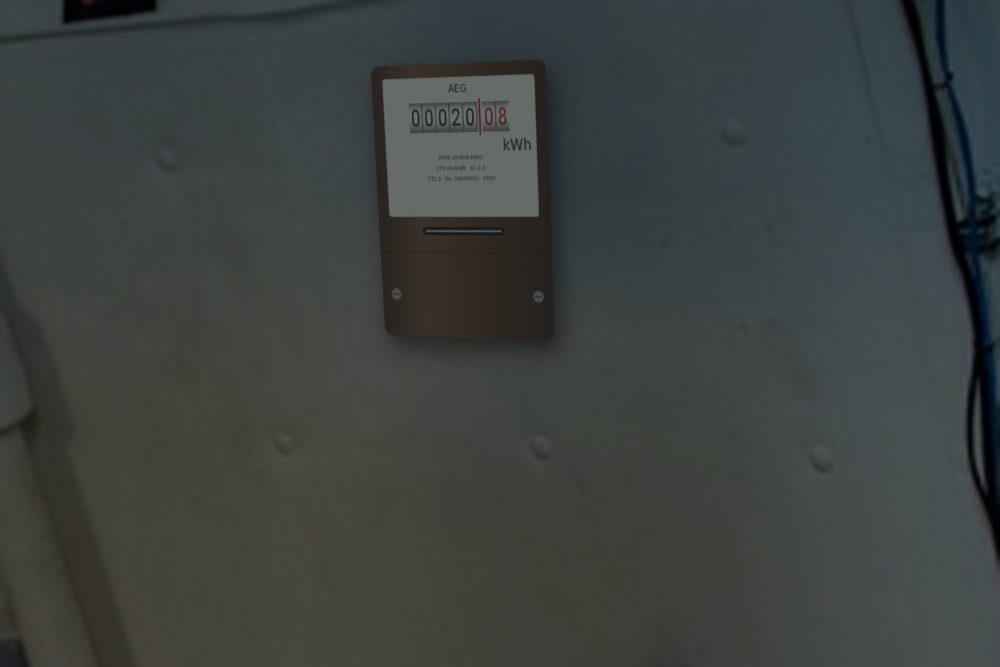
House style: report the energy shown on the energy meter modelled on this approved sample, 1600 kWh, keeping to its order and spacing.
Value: 20.08 kWh
